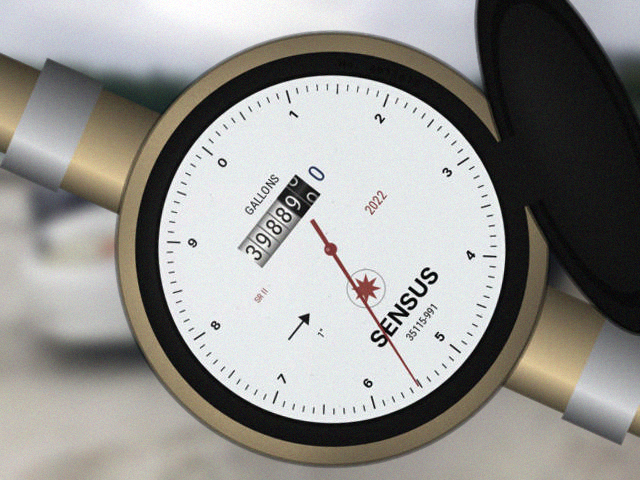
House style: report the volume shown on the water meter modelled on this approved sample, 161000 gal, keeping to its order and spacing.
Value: 3988985.5 gal
